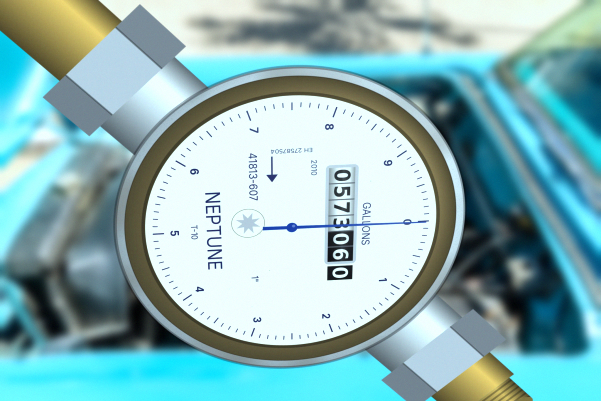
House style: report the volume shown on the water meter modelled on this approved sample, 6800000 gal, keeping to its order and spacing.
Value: 573060.0 gal
